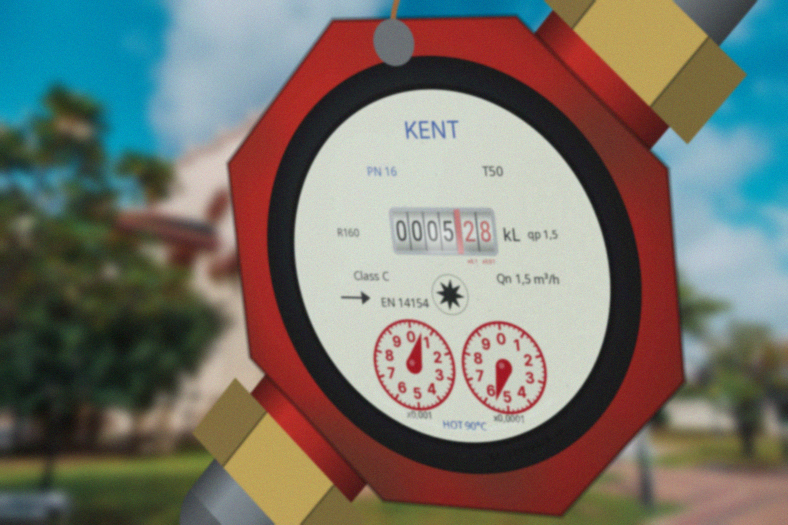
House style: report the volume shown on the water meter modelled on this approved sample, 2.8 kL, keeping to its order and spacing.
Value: 5.2805 kL
